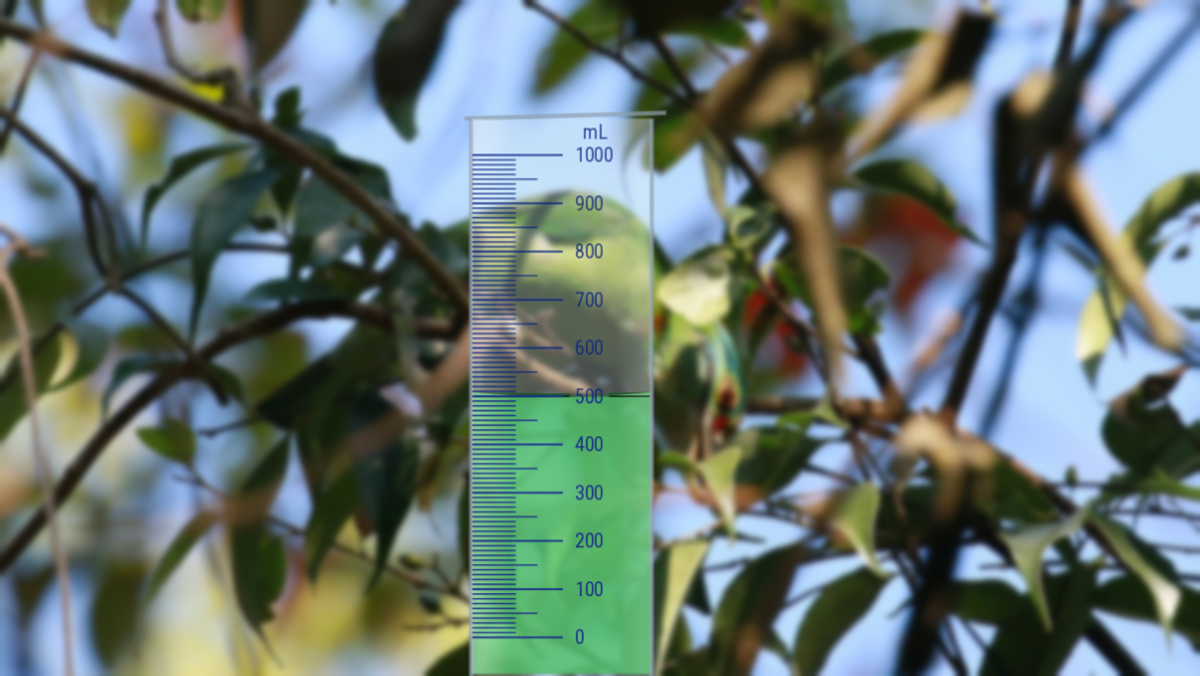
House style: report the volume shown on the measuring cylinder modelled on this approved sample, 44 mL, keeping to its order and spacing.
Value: 500 mL
